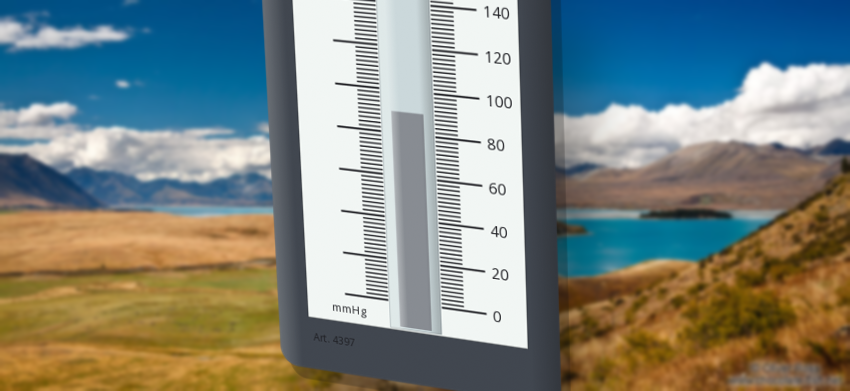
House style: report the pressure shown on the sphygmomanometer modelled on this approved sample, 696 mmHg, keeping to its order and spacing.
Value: 90 mmHg
